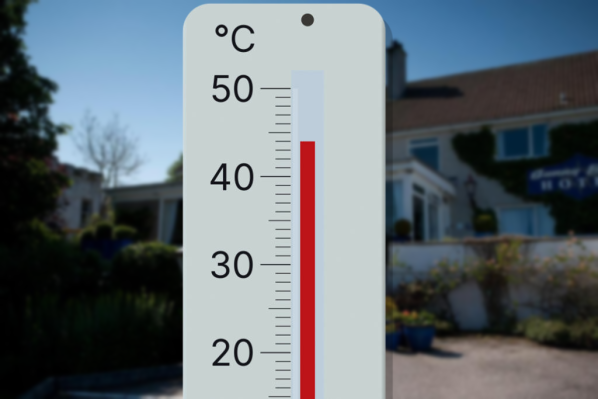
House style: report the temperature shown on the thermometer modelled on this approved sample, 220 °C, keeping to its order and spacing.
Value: 44 °C
